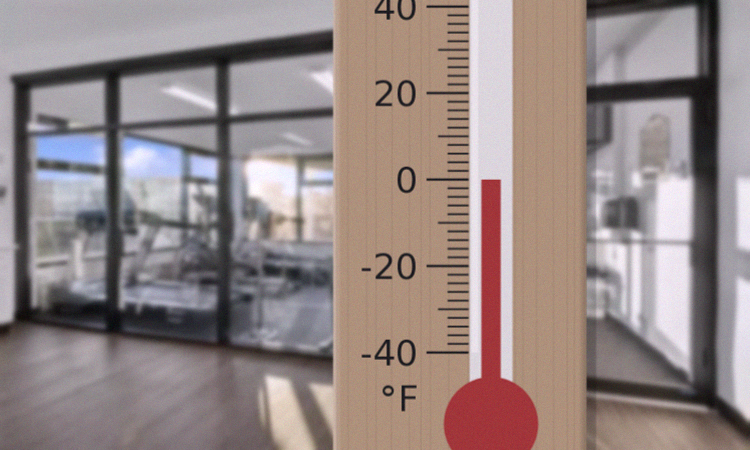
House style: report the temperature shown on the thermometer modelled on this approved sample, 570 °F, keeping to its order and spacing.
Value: 0 °F
